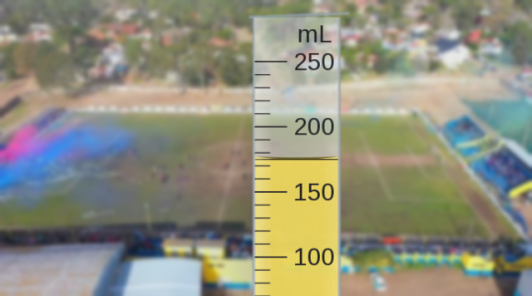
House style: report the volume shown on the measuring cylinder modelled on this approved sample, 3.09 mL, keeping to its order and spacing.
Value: 175 mL
